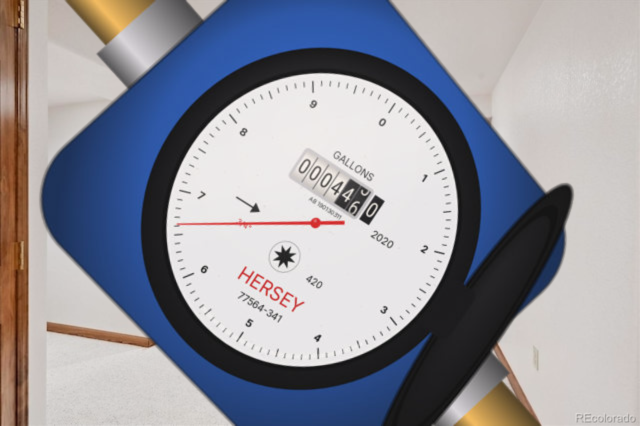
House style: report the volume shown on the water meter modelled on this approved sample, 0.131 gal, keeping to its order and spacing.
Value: 4456.6 gal
